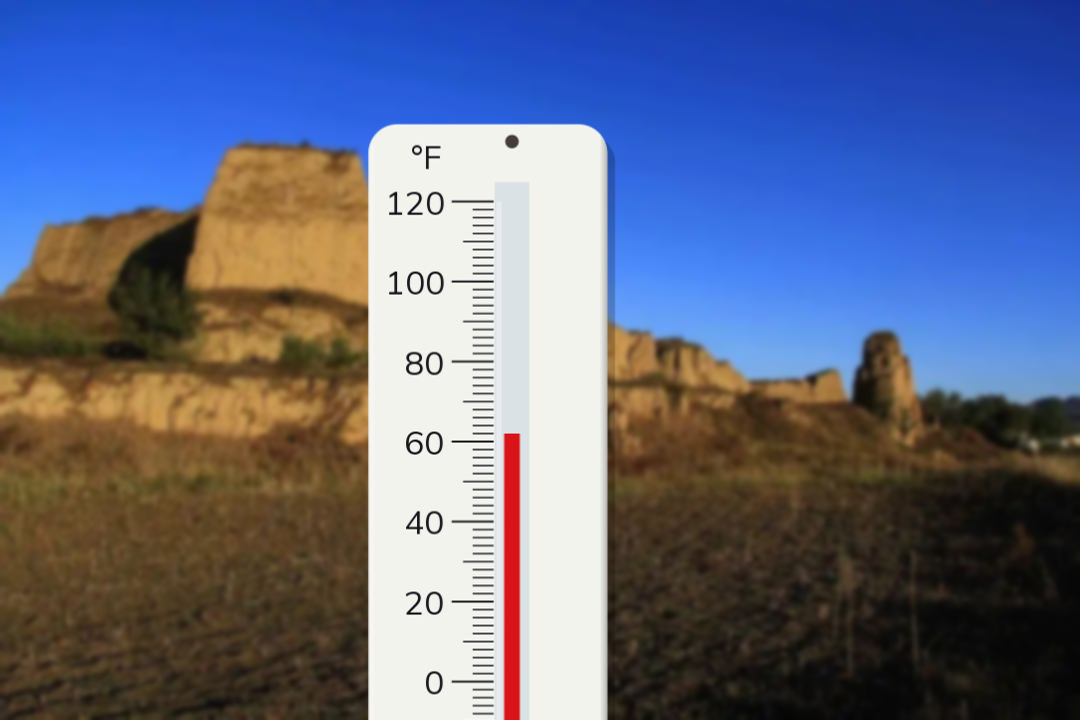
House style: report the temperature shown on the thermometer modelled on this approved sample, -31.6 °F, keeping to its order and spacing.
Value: 62 °F
